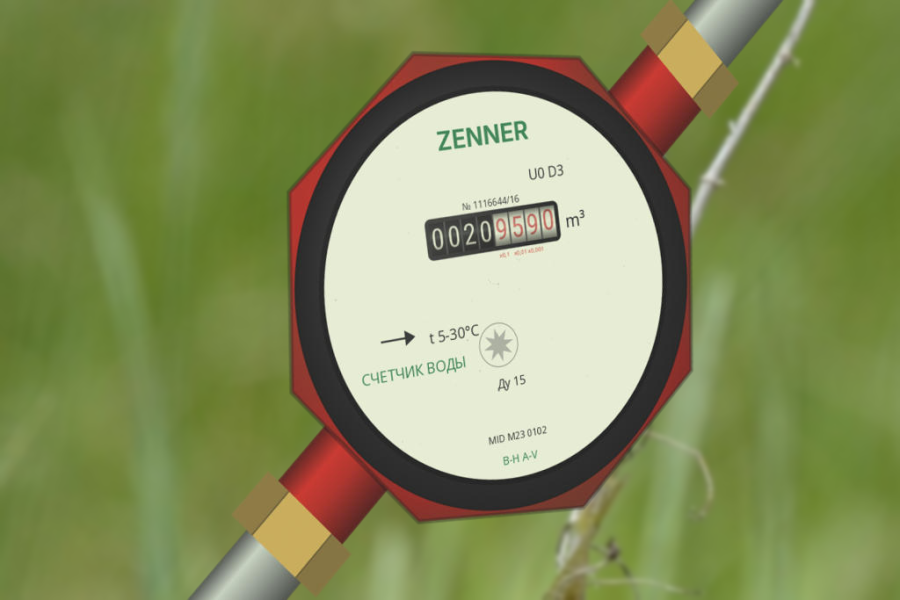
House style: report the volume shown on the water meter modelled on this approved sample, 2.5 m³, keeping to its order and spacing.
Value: 20.9590 m³
